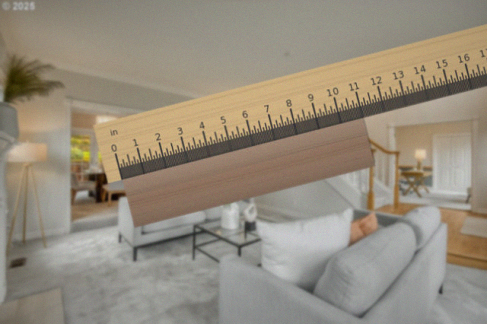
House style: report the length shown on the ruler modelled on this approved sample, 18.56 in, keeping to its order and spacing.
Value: 11 in
